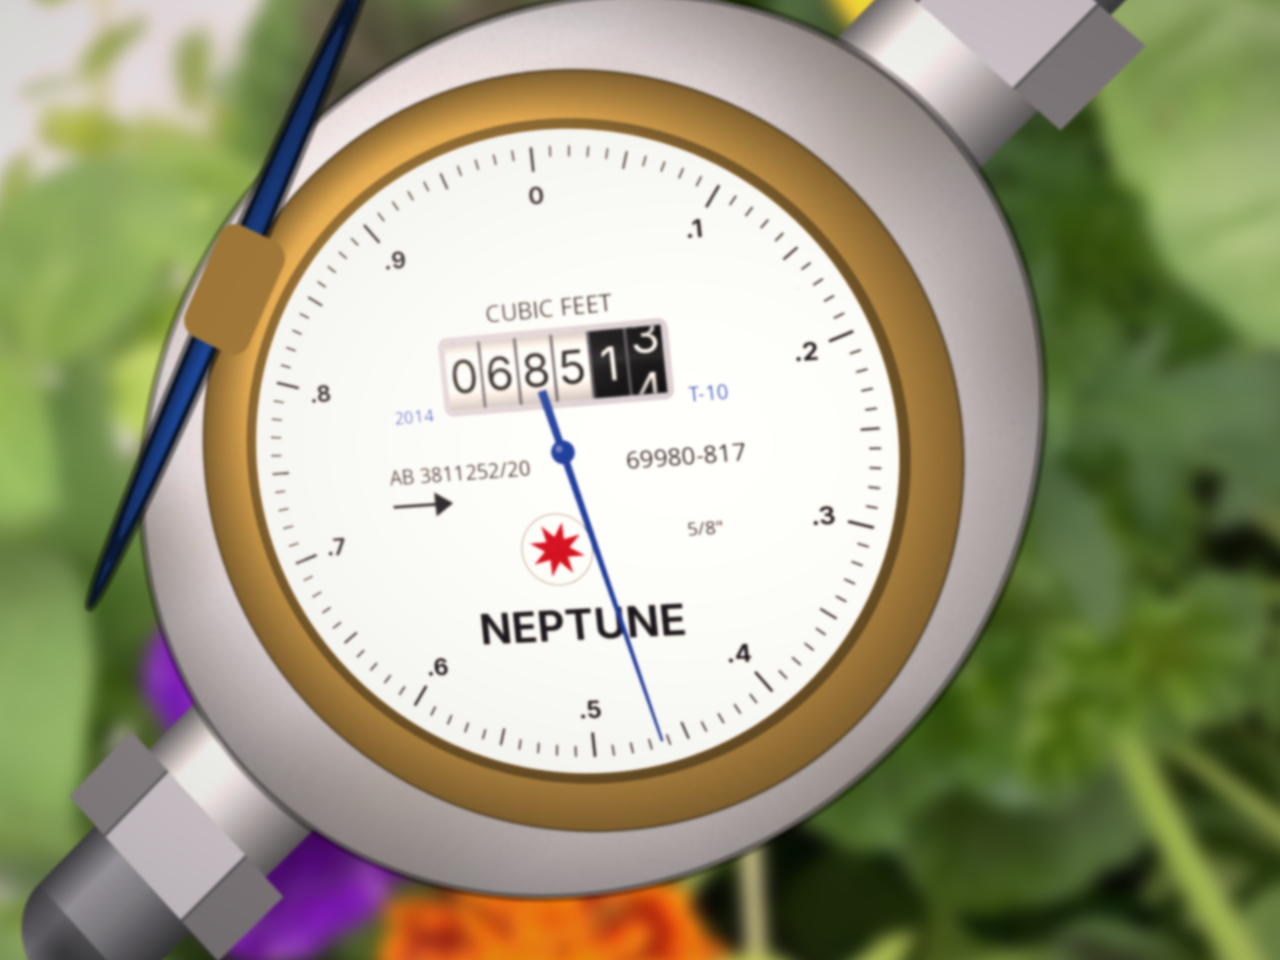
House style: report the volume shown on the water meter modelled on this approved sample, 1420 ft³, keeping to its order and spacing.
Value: 68513.46 ft³
